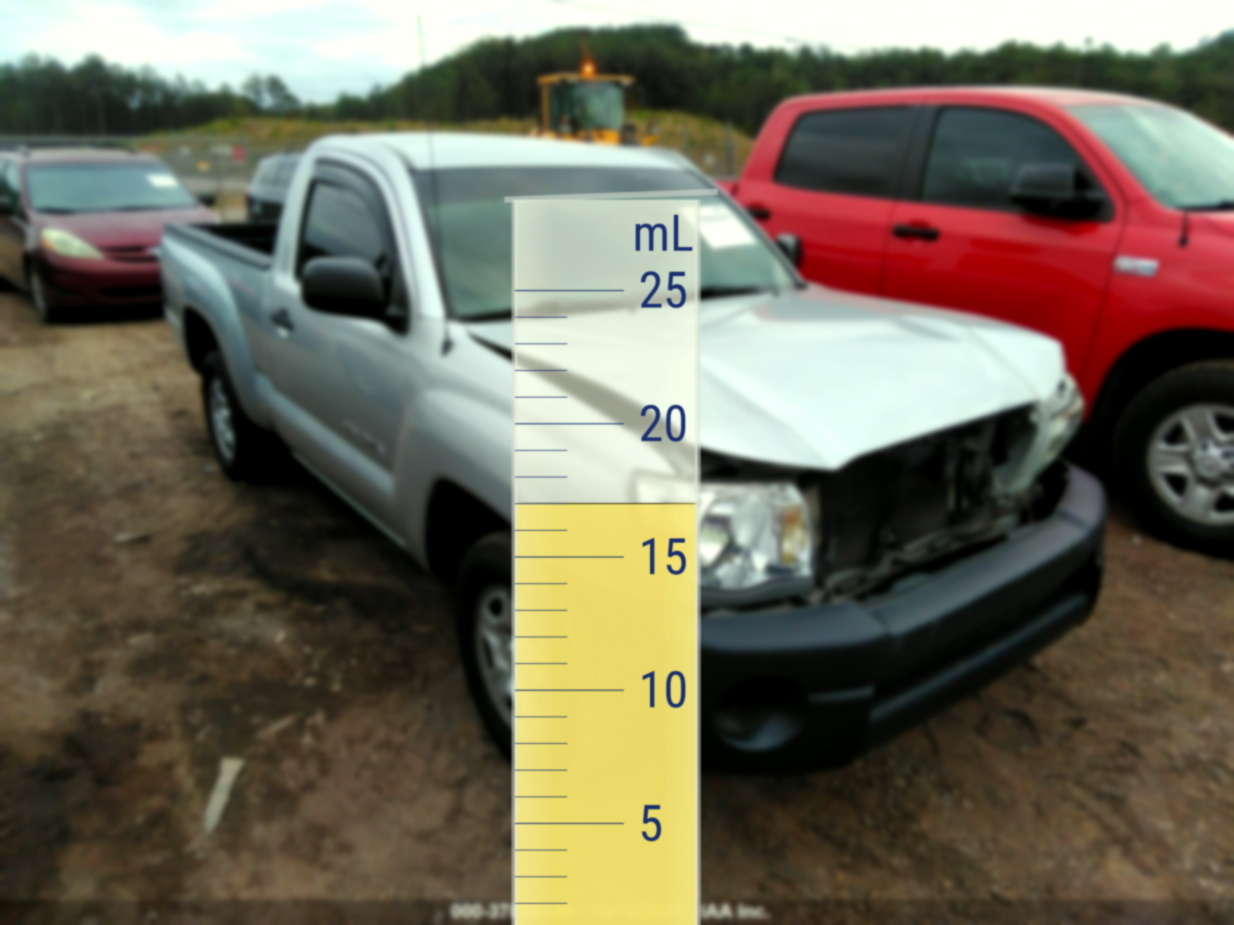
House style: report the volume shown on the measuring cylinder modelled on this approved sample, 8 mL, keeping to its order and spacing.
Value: 17 mL
